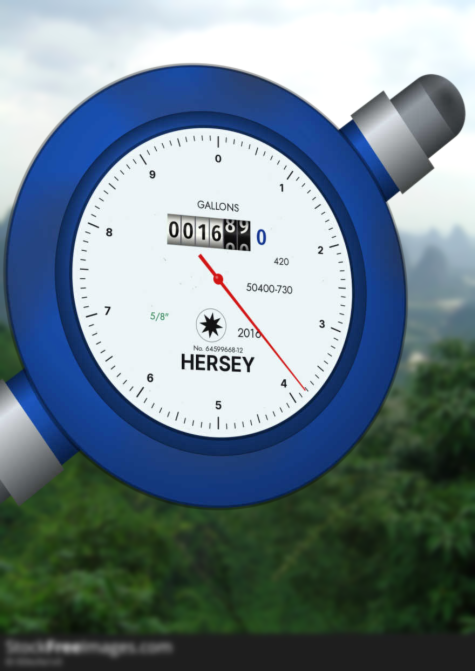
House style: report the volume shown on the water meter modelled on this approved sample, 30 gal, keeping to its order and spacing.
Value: 16893.8 gal
